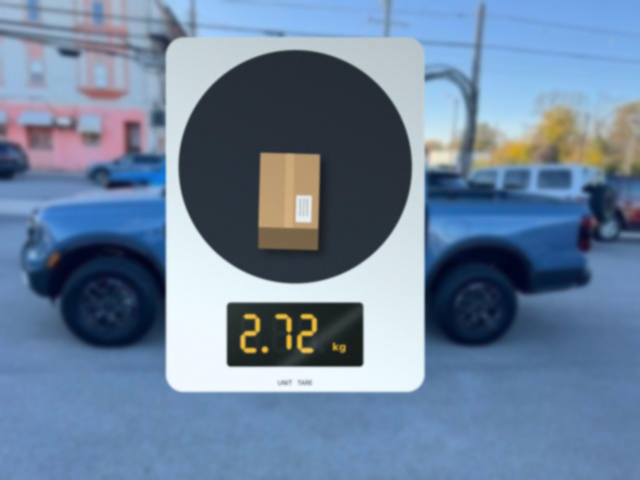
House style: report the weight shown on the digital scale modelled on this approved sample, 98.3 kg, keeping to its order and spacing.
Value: 2.72 kg
